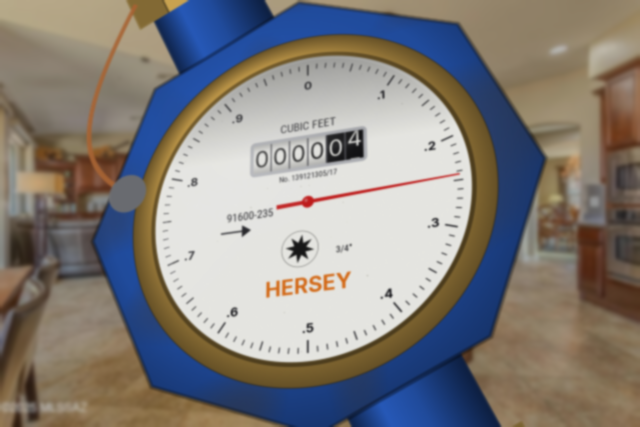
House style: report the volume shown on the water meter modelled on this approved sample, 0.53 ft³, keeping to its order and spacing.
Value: 4.24 ft³
